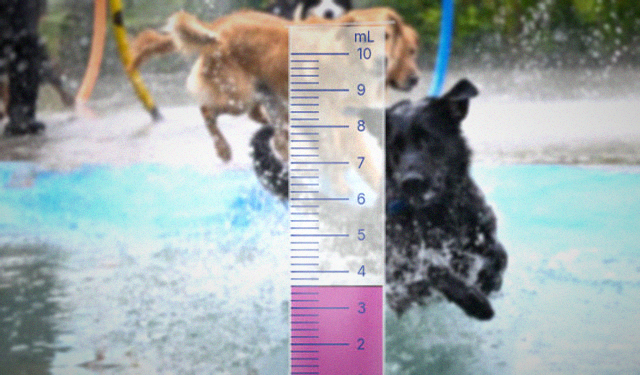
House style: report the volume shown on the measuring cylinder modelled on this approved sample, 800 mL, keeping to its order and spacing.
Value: 3.6 mL
